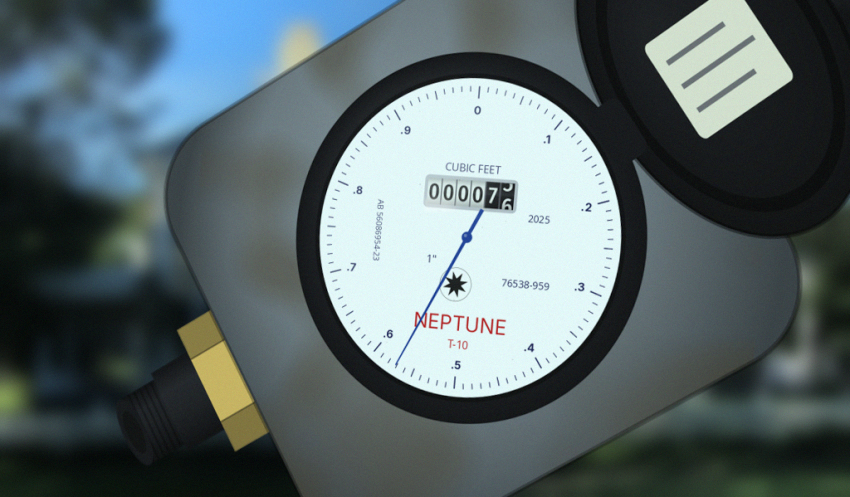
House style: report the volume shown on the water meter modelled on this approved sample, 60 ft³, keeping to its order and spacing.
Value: 75.57 ft³
